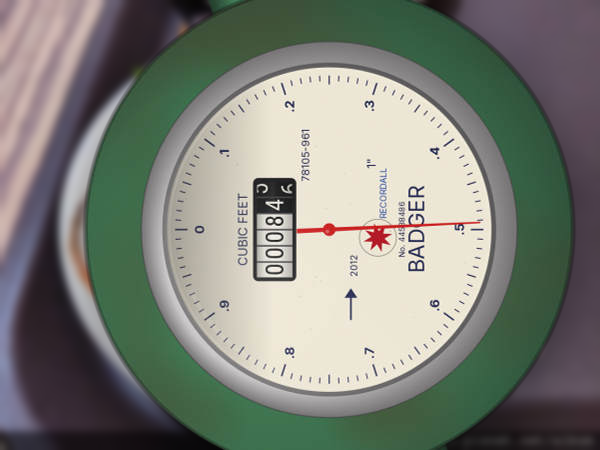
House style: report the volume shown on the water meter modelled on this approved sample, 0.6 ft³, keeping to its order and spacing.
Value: 845.49 ft³
